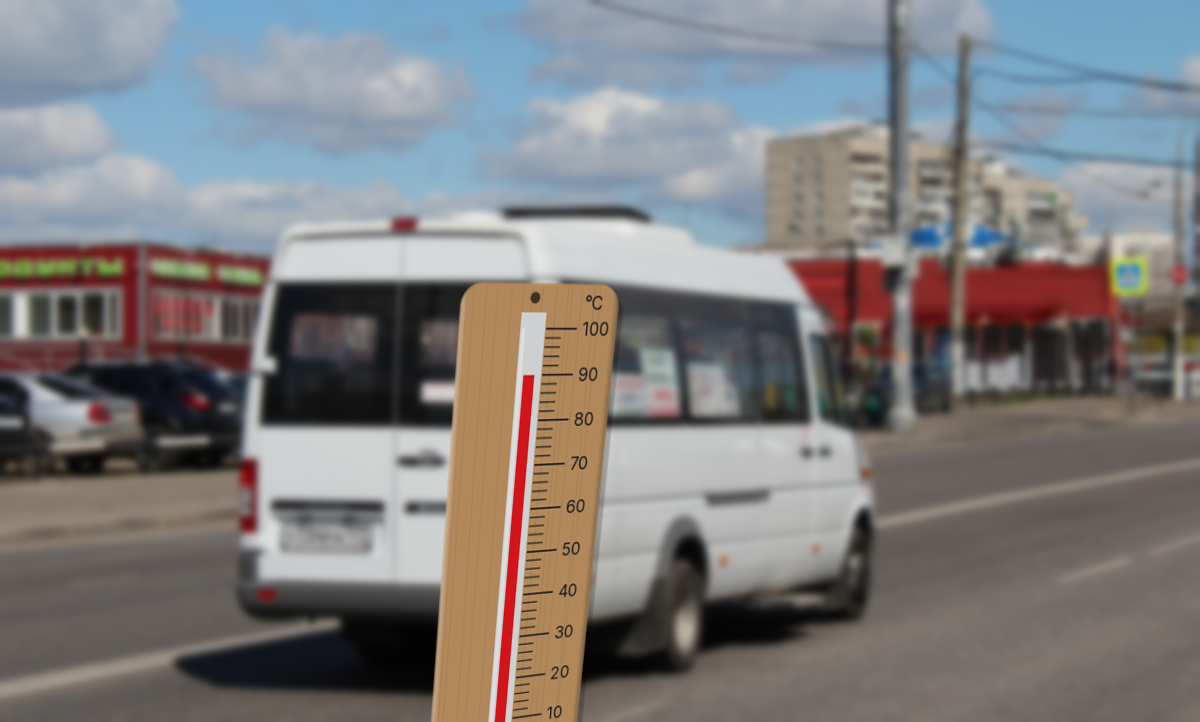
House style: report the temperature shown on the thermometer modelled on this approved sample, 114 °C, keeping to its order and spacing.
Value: 90 °C
